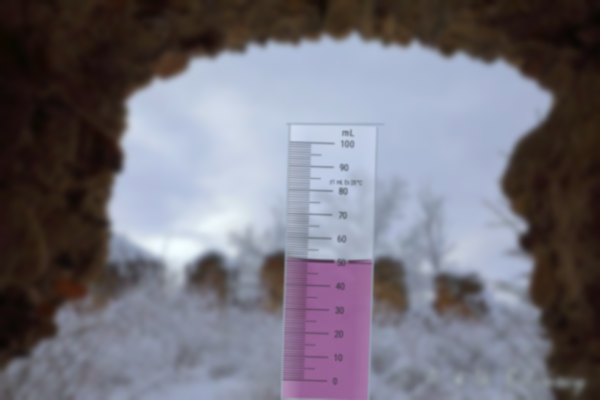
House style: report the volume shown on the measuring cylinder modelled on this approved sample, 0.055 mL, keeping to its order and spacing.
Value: 50 mL
